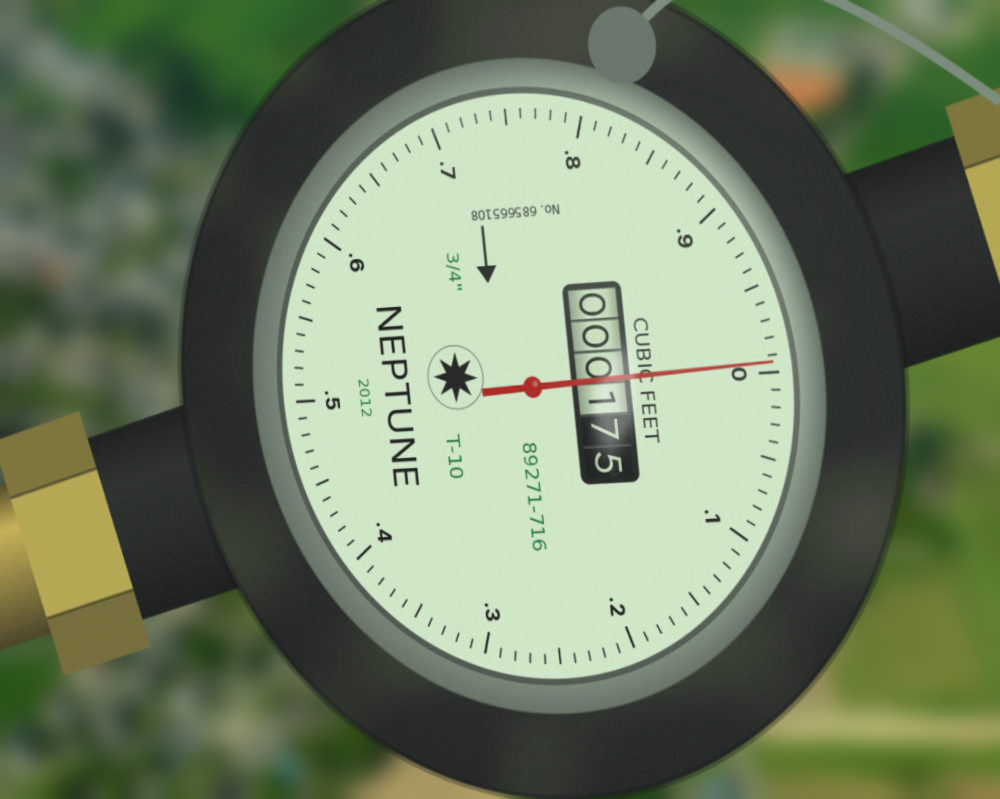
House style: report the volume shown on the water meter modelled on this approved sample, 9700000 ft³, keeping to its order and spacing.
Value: 174.99 ft³
